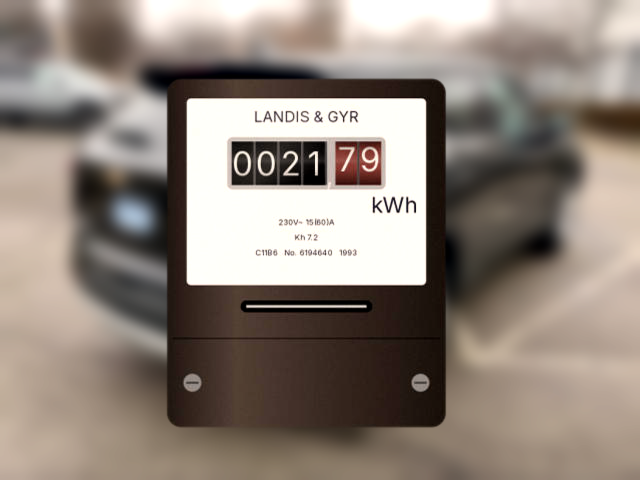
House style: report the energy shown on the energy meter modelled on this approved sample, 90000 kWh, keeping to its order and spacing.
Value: 21.79 kWh
